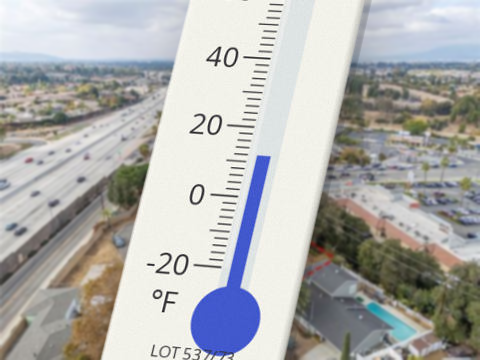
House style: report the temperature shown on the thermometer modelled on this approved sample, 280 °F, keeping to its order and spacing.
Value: 12 °F
